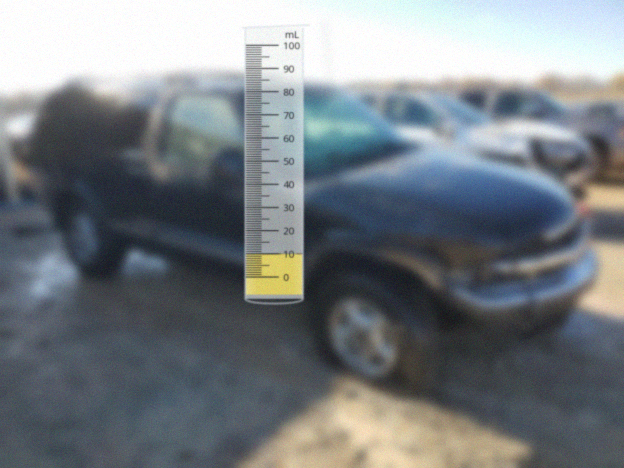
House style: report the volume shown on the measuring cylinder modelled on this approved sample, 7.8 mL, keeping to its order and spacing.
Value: 10 mL
